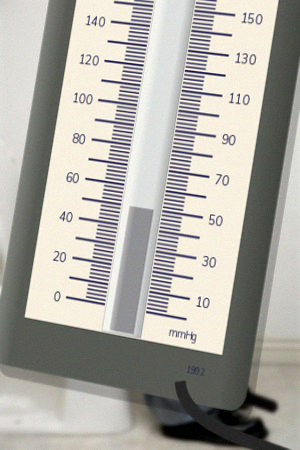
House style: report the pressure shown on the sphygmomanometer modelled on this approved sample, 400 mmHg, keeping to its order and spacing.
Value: 50 mmHg
